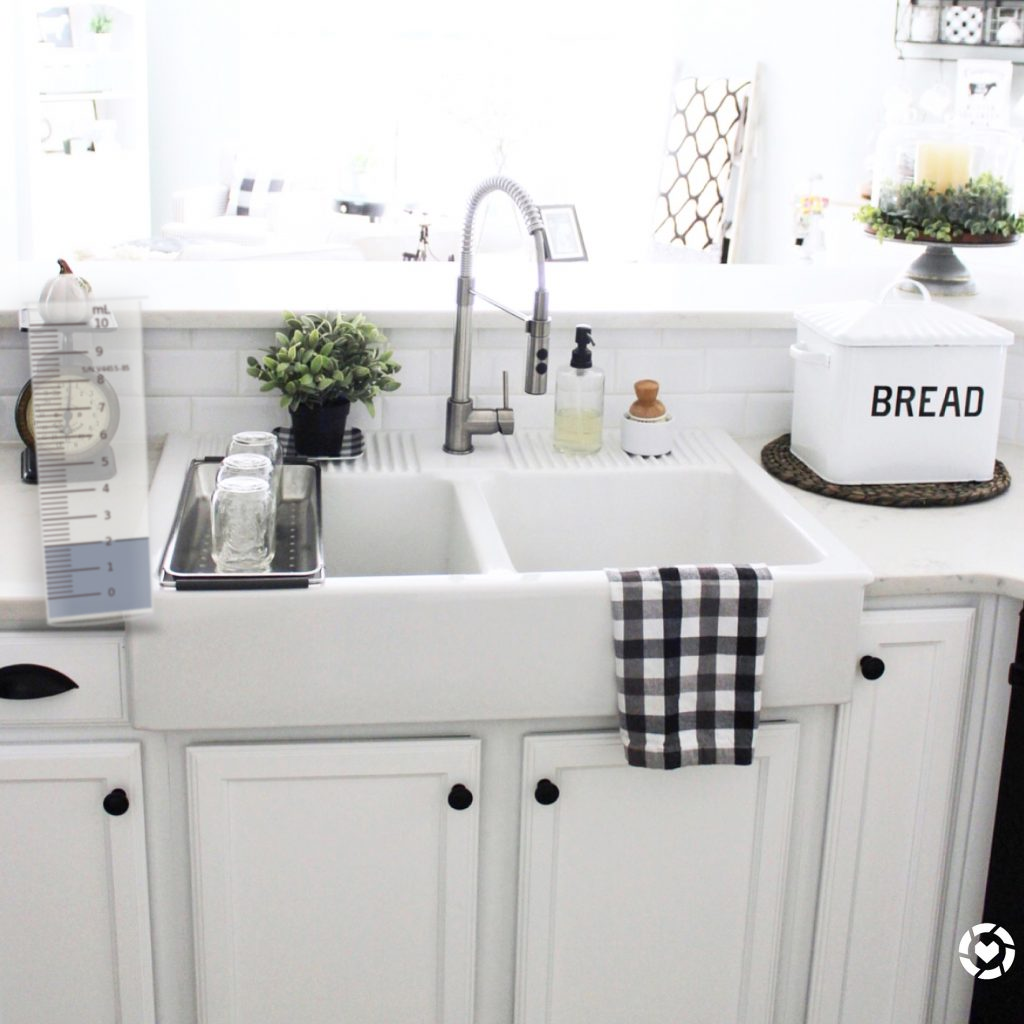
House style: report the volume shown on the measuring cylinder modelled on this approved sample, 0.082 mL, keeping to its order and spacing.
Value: 2 mL
